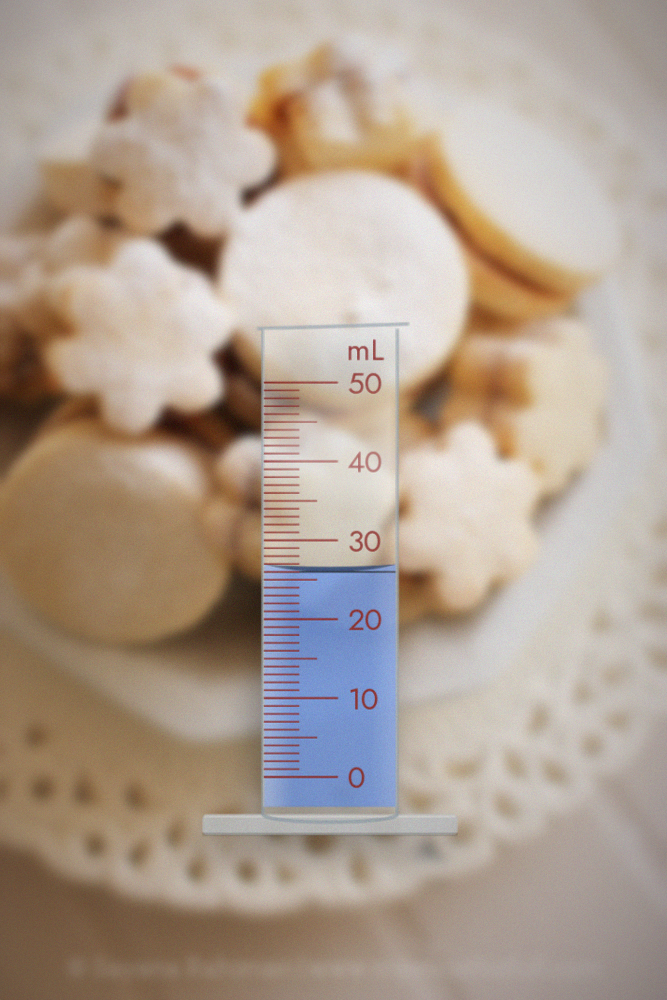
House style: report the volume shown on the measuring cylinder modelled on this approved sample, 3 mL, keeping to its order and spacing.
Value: 26 mL
